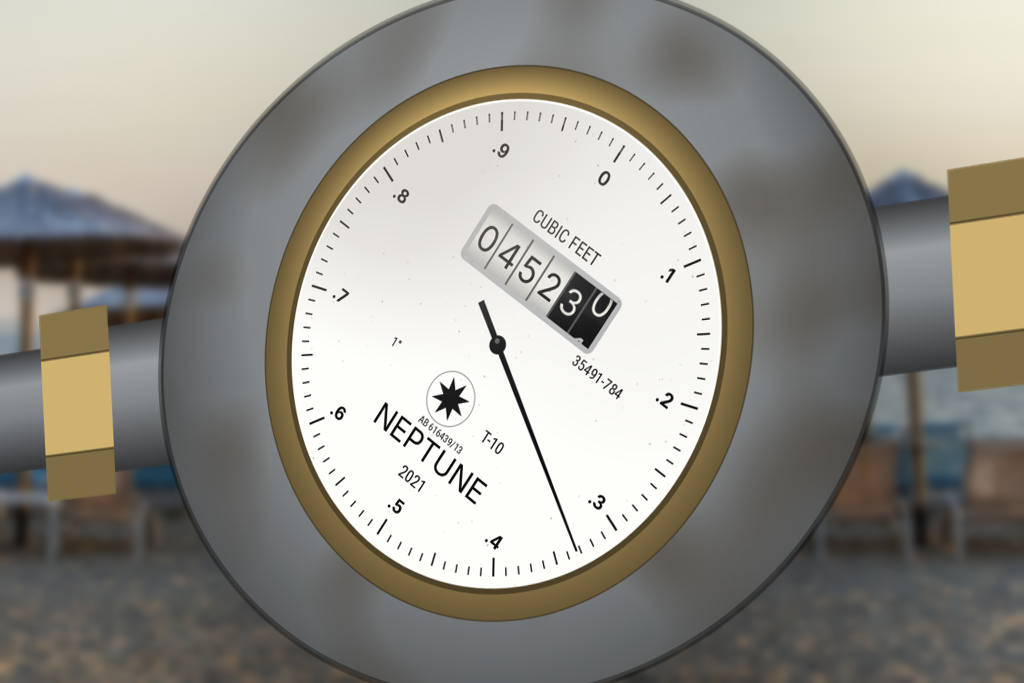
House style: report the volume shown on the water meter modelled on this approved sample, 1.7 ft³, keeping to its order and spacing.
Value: 45230.33 ft³
